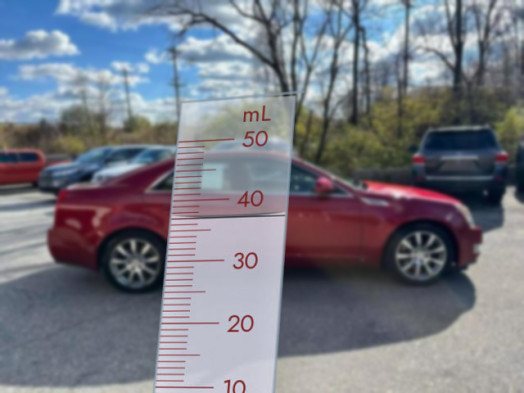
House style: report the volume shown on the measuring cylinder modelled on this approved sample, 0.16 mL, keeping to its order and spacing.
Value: 37 mL
